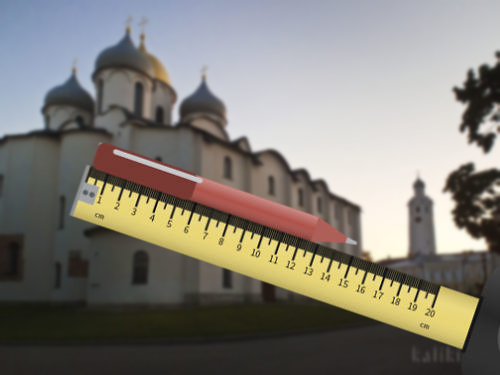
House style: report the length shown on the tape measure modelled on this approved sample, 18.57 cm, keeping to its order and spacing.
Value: 15 cm
